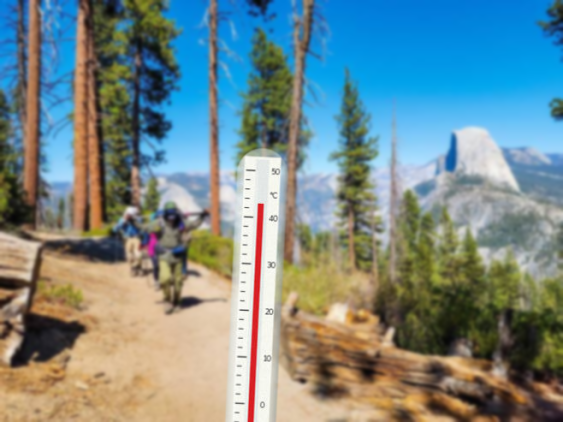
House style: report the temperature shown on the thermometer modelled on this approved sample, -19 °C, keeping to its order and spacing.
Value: 43 °C
